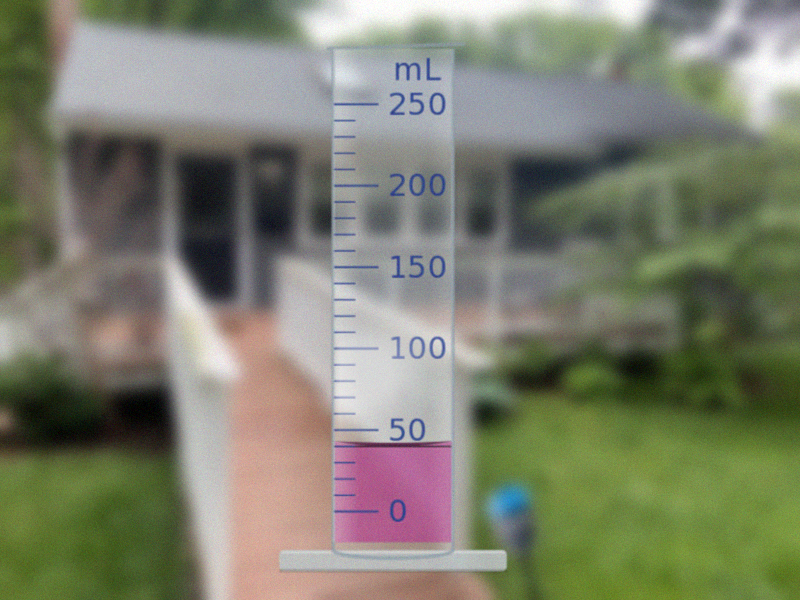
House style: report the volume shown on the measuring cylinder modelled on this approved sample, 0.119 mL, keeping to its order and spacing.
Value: 40 mL
